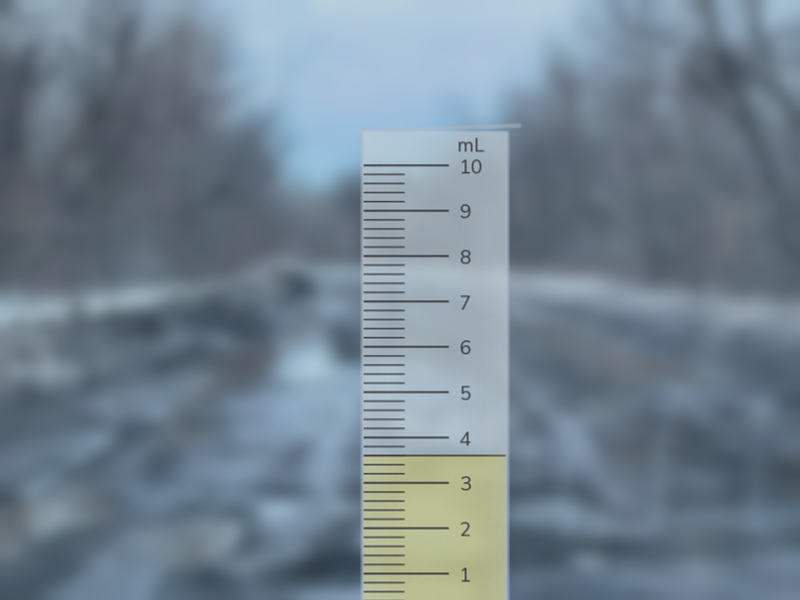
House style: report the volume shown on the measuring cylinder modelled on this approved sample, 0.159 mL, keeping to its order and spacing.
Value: 3.6 mL
